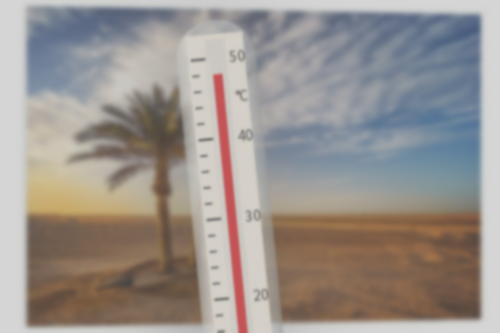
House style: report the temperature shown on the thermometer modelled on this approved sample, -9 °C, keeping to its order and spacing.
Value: 48 °C
